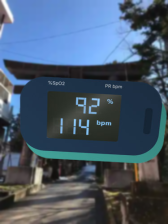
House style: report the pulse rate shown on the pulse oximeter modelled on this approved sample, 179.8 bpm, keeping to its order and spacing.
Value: 114 bpm
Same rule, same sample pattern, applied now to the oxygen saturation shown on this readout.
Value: 92 %
